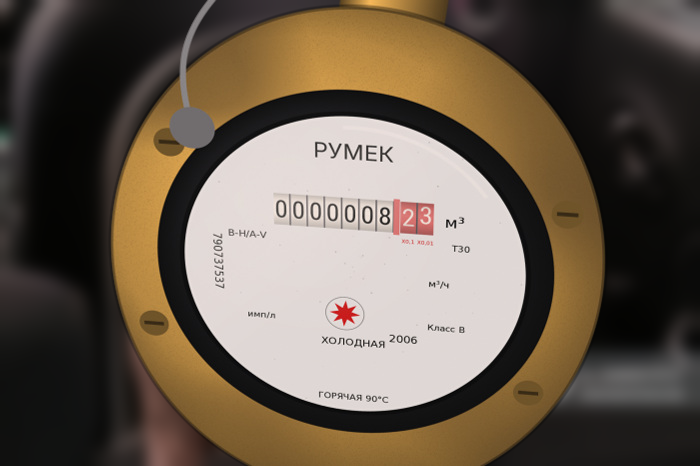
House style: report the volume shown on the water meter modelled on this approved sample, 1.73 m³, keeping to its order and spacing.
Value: 8.23 m³
